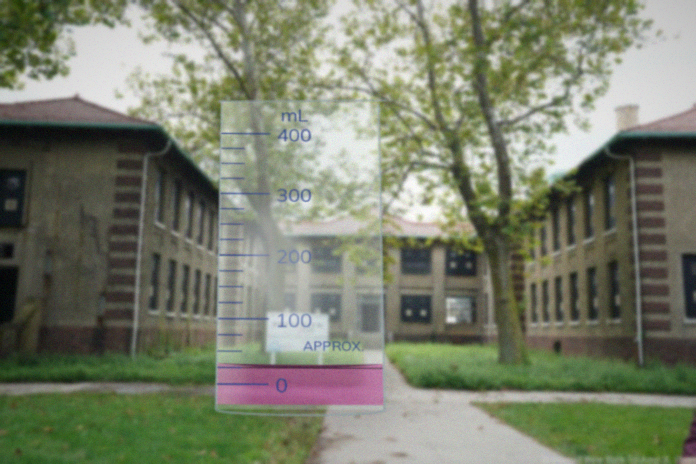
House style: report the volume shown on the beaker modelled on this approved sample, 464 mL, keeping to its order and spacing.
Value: 25 mL
